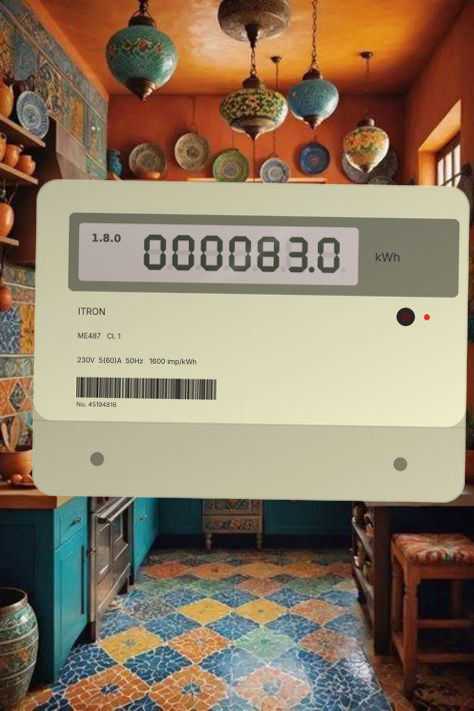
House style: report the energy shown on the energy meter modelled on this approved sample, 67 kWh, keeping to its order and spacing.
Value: 83.0 kWh
